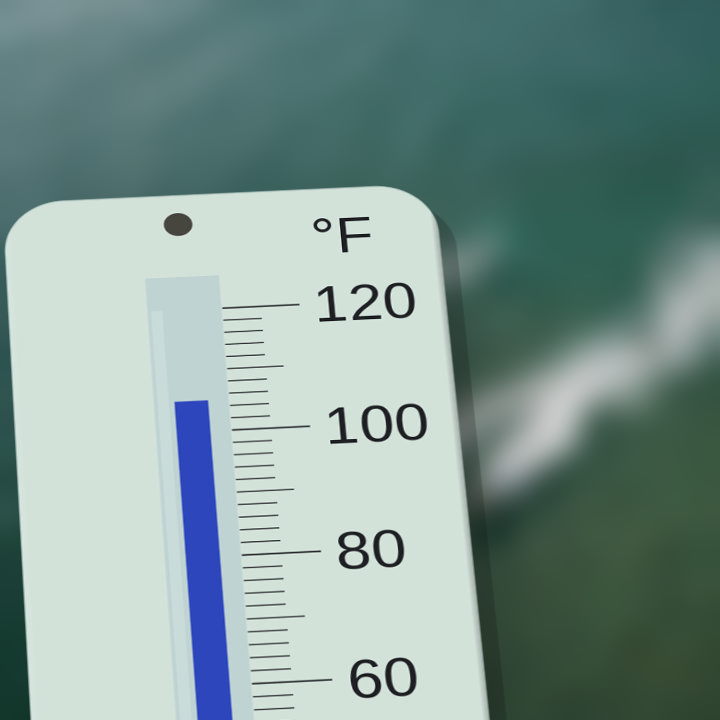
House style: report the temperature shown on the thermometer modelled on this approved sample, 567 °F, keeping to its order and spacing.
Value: 105 °F
